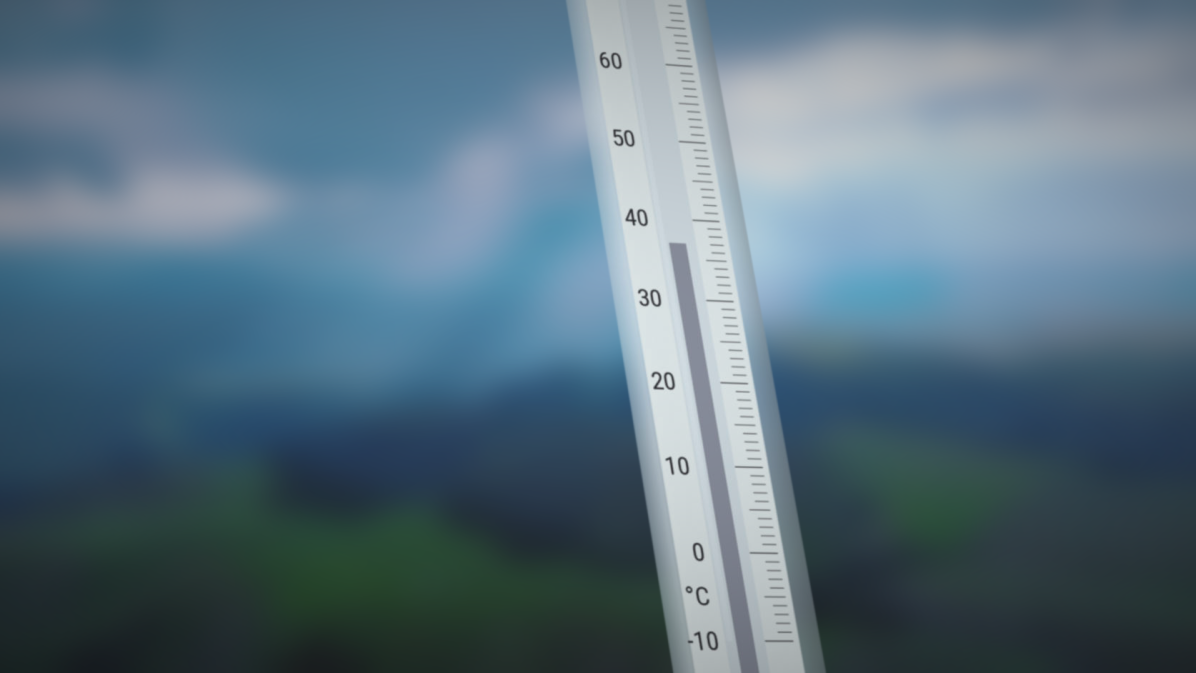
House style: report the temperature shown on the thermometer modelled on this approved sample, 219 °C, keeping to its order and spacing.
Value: 37 °C
